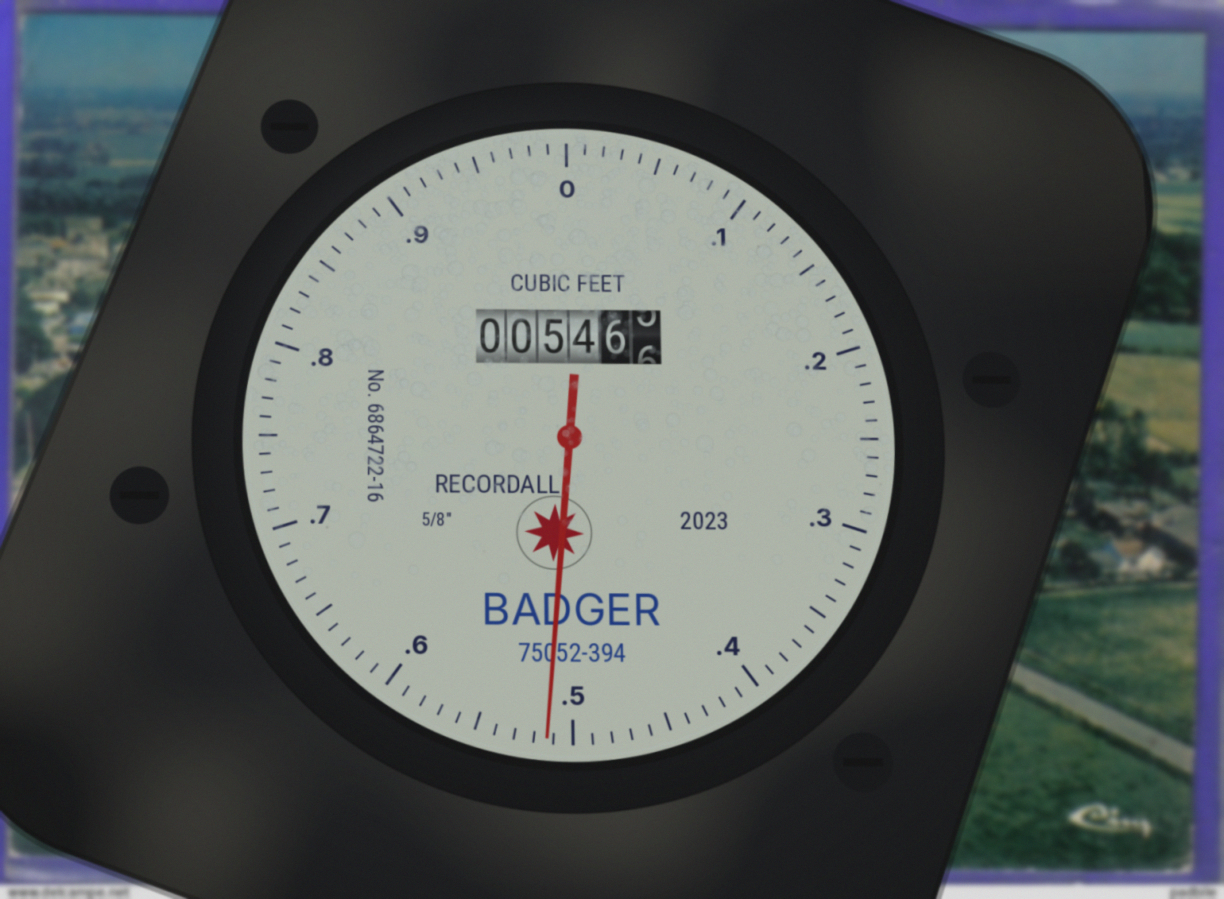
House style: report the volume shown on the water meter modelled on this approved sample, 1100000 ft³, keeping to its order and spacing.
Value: 5465.51 ft³
